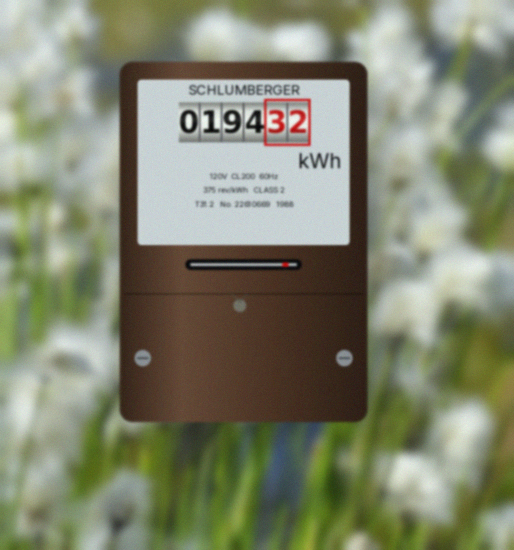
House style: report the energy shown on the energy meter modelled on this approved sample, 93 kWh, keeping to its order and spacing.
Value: 194.32 kWh
